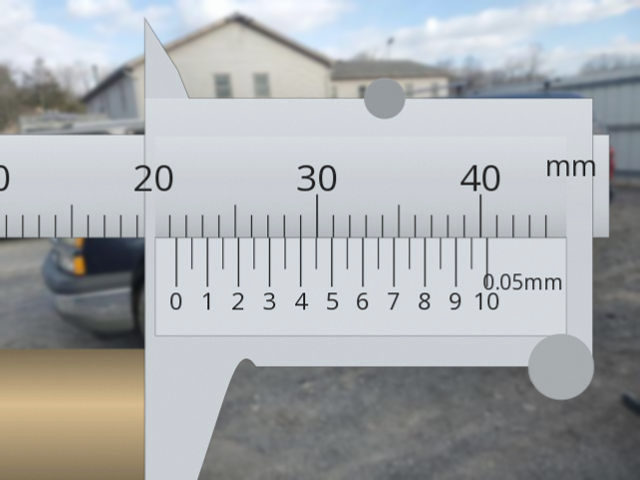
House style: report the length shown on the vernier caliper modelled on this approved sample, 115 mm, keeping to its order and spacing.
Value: 21.4 mm
